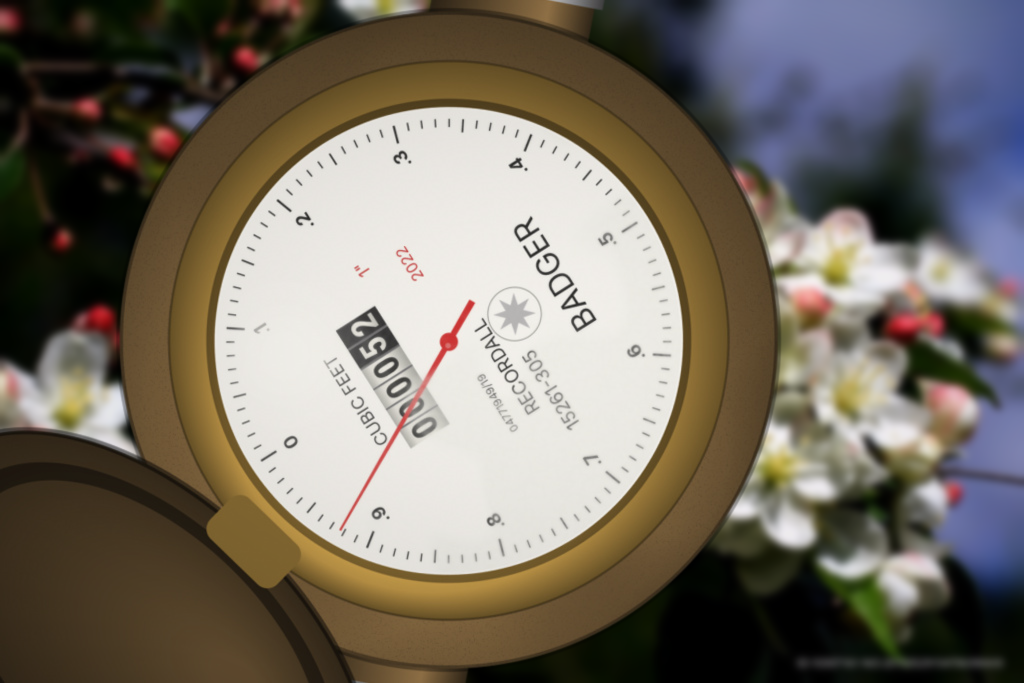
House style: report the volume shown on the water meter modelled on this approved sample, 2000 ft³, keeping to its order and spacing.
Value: 51.92 ft³
